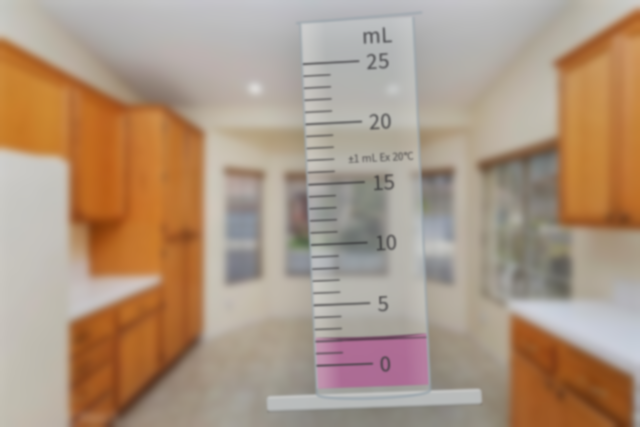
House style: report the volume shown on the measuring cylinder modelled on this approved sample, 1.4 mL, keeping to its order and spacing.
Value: 2 mL
